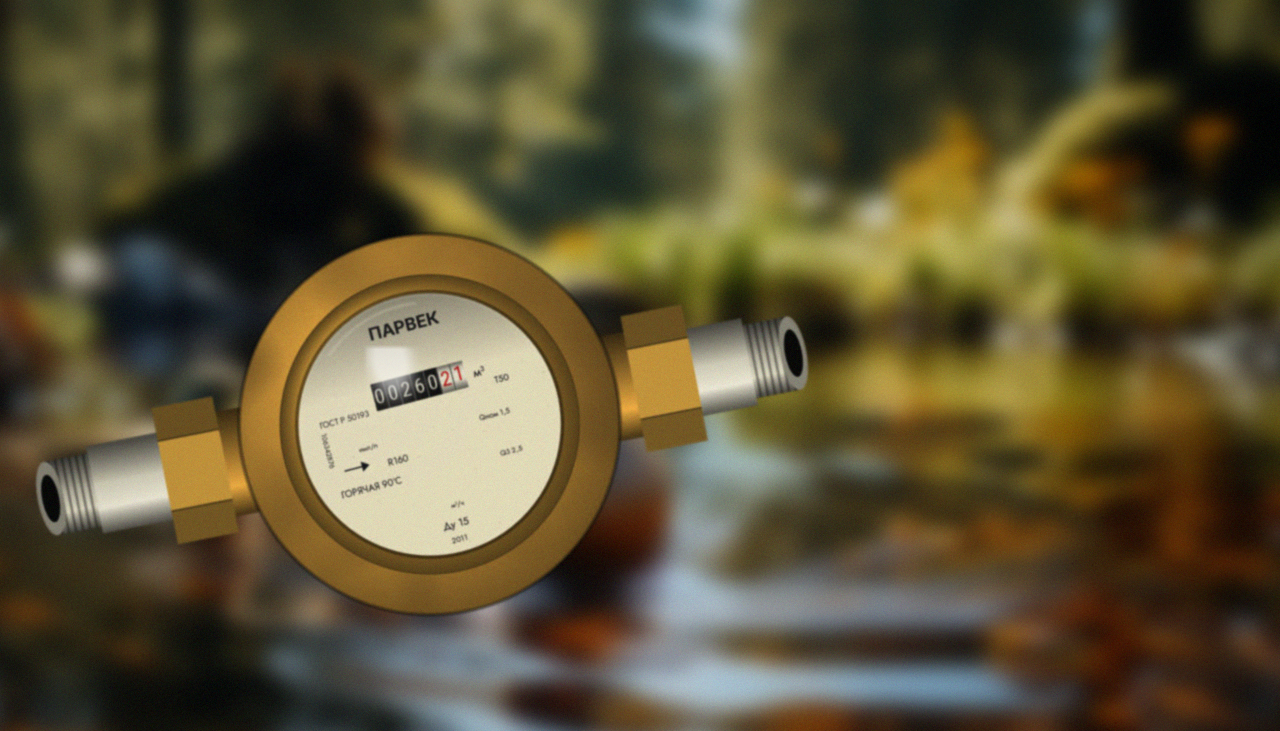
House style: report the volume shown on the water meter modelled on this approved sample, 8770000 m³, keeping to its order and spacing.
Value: 260.21 m³
